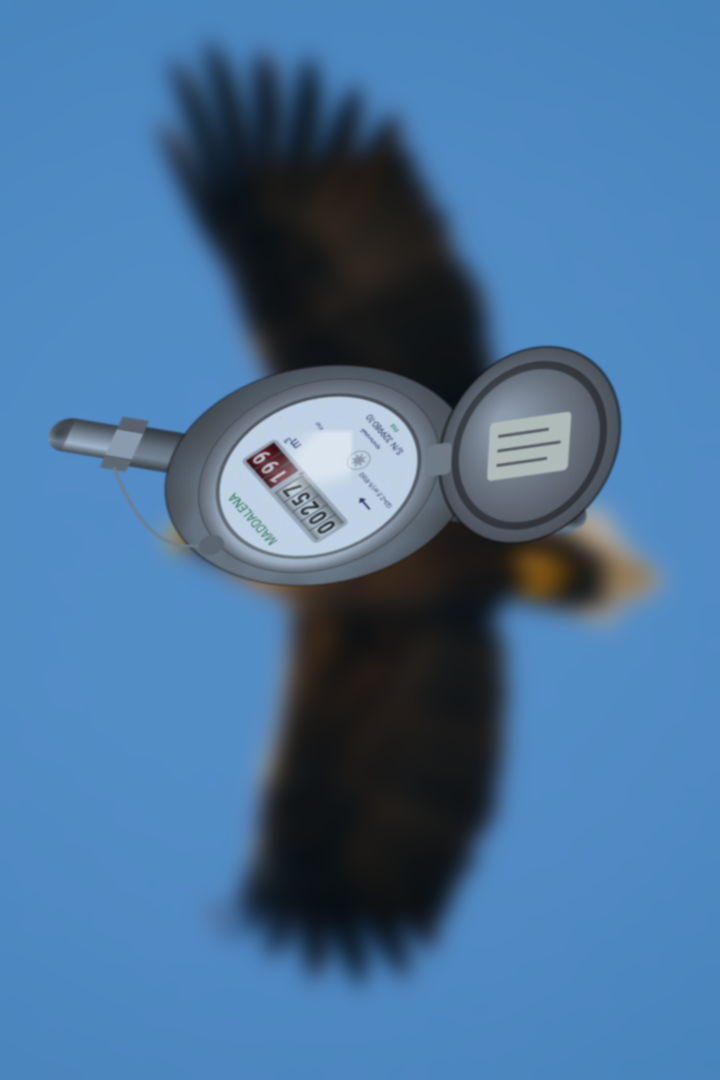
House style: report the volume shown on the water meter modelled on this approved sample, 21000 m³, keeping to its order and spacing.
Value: 257.199 m³
